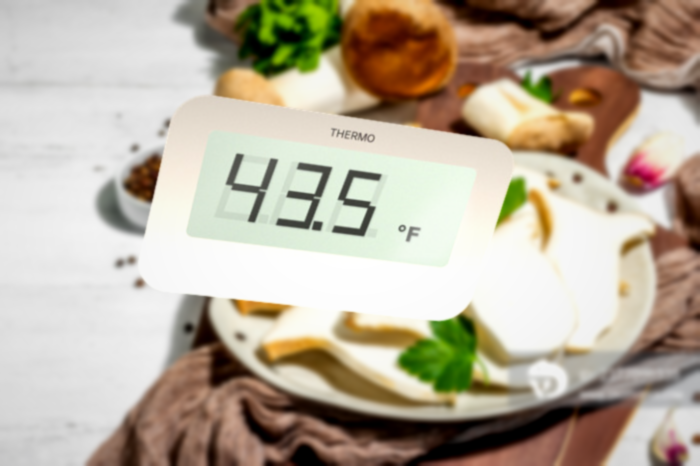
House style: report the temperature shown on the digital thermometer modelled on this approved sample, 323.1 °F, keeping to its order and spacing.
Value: 43.5 °F
